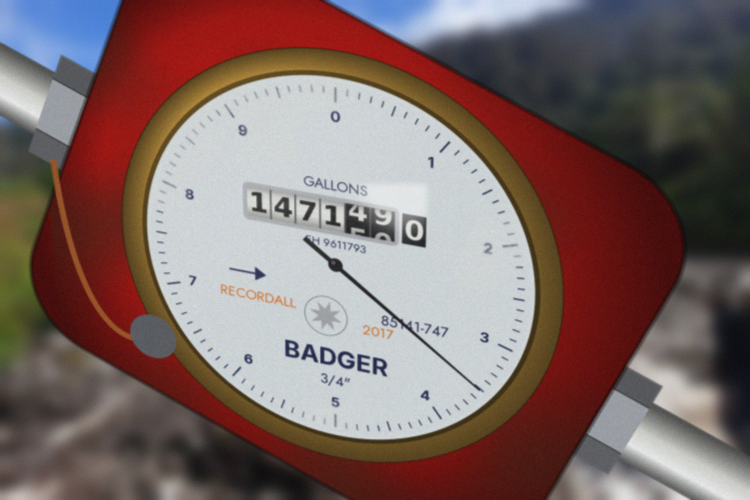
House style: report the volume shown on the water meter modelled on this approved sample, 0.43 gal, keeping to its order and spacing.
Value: 1471493.5 gal
